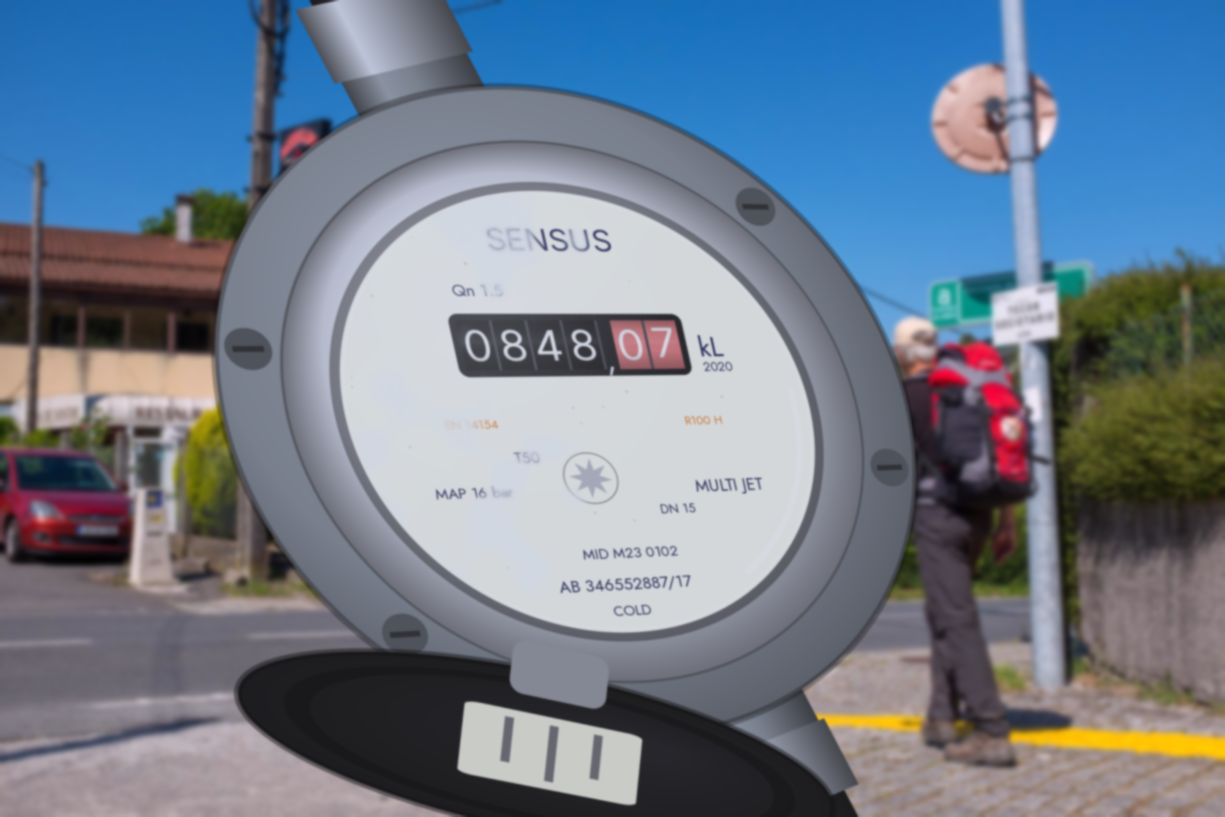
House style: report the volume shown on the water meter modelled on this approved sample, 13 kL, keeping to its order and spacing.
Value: 848.07 kL
